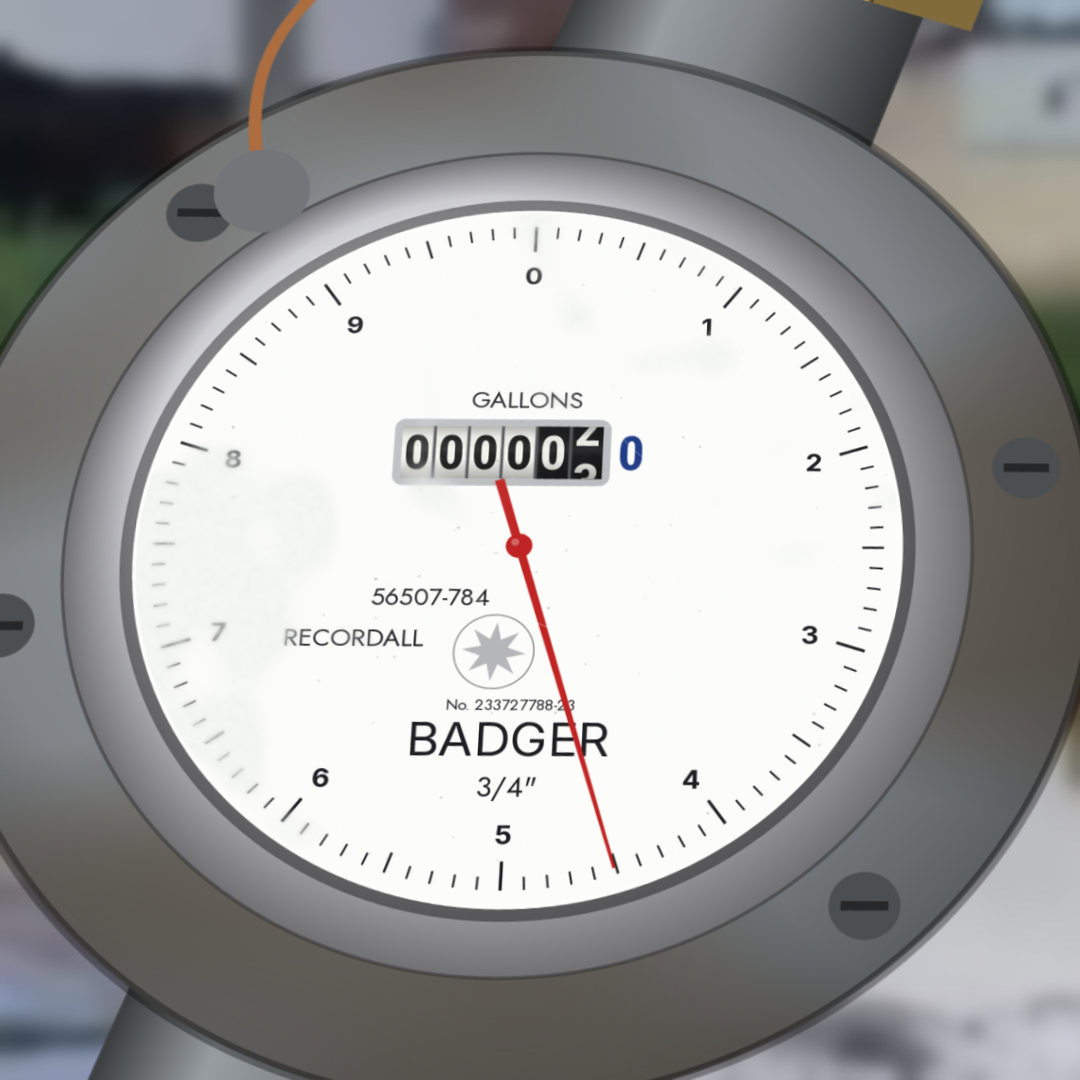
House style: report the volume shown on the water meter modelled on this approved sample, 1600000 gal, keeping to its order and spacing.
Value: 24.5 gal
